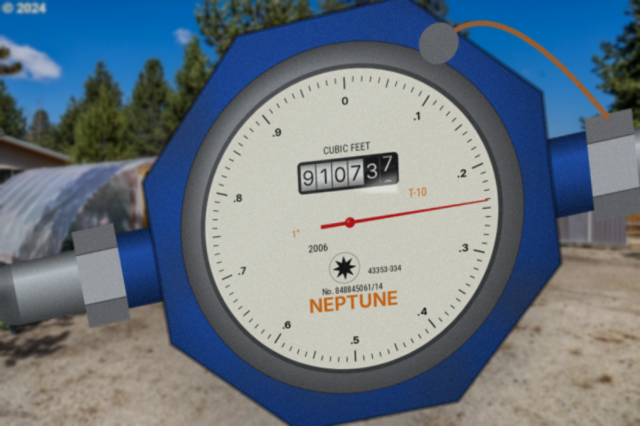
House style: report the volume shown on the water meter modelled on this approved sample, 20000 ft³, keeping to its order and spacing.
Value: 910737.24 ft³
